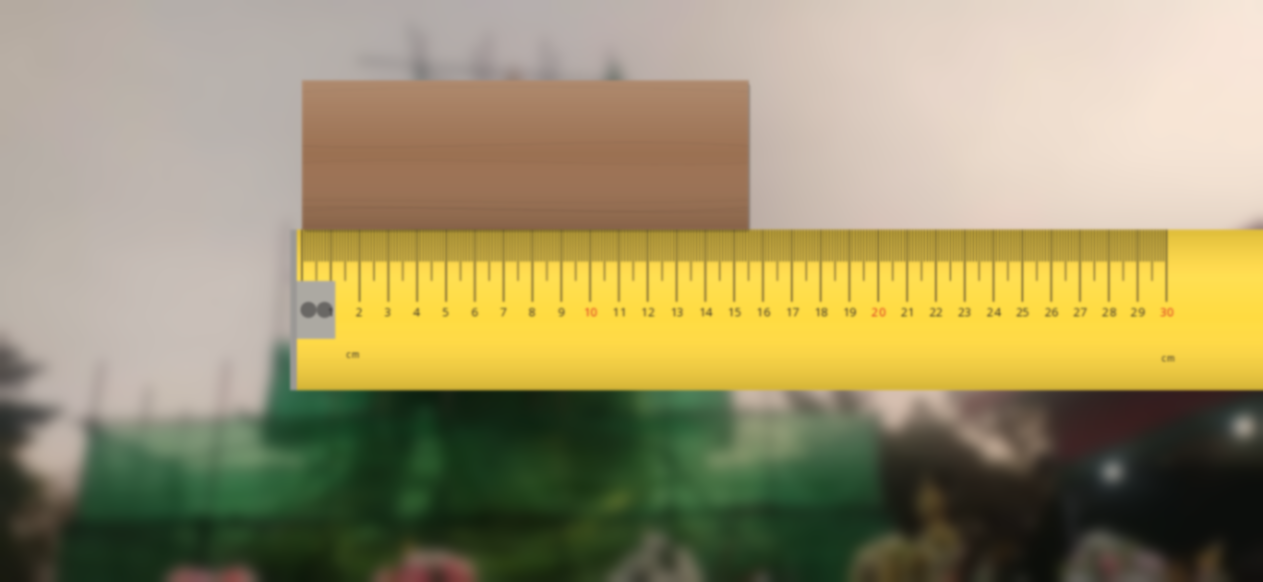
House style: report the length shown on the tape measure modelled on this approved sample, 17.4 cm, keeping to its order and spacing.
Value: 15.5 cm
